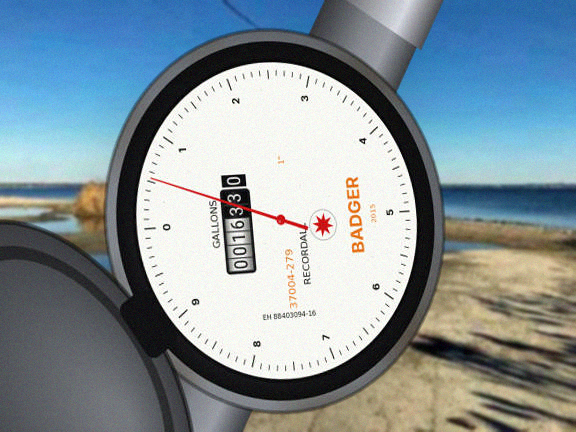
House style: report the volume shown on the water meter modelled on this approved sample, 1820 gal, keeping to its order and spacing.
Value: 16330.5 gal
